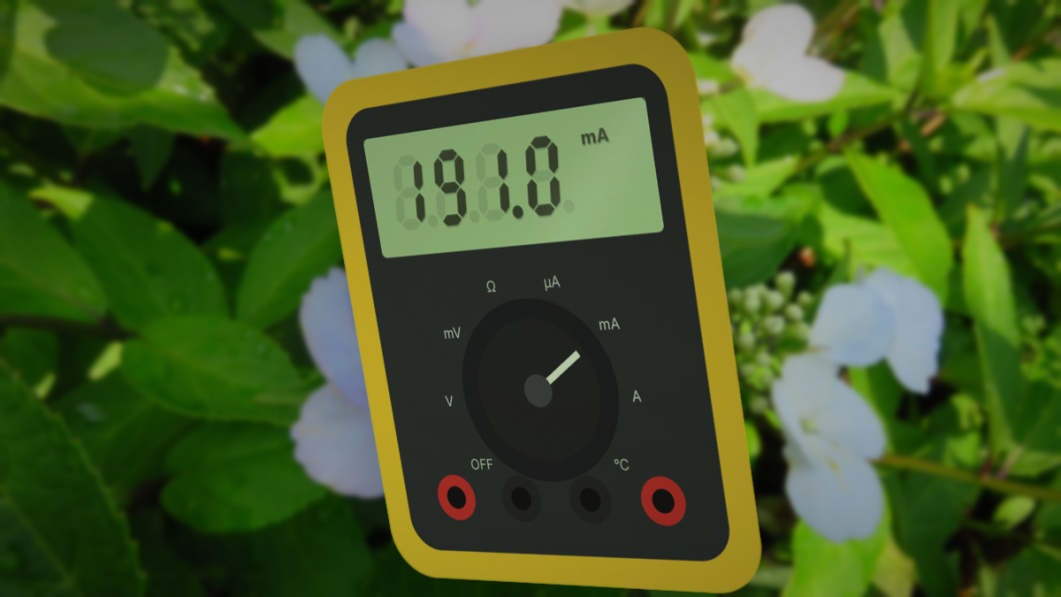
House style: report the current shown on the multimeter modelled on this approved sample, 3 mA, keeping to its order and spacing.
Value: 191.0 mA
